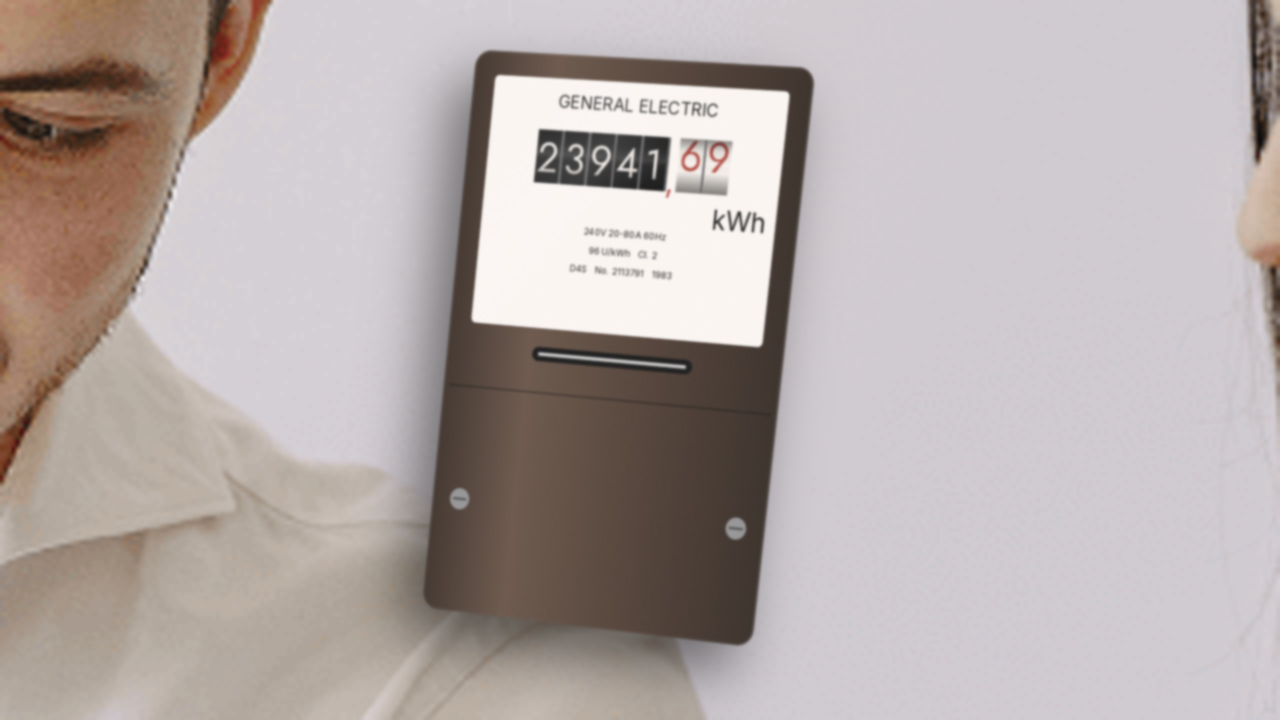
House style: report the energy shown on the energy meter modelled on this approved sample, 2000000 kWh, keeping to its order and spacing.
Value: 23941.69 kWh
